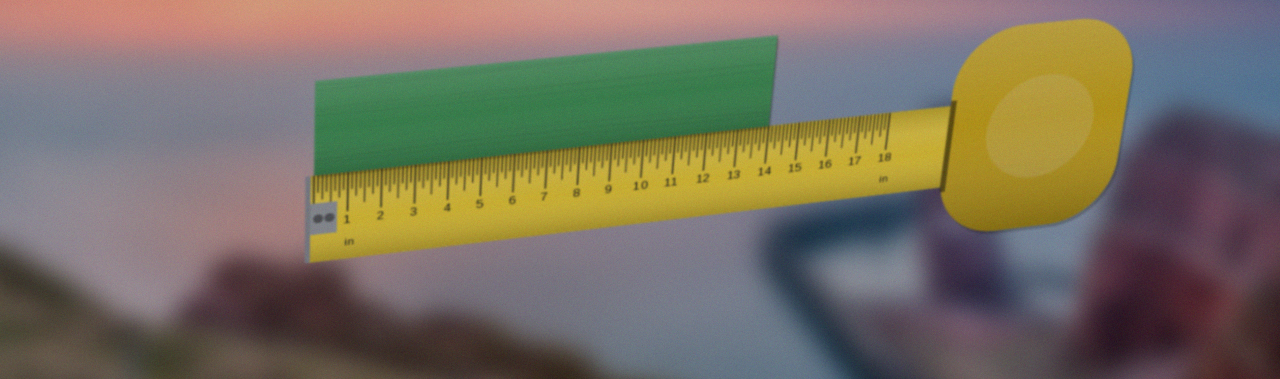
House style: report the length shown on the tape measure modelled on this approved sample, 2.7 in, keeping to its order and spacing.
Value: 14 in
